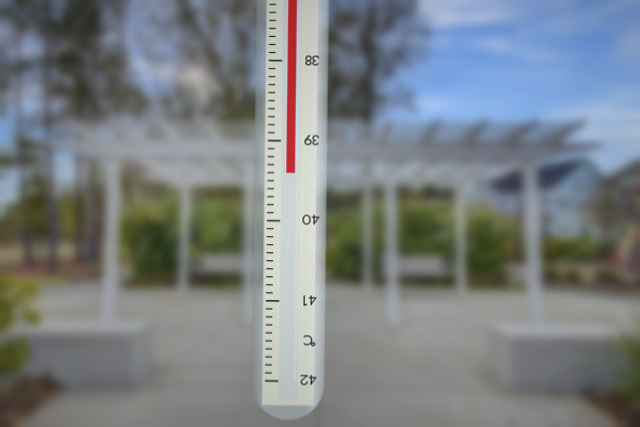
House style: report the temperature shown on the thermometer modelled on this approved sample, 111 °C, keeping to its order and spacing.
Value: 39.4 °C
